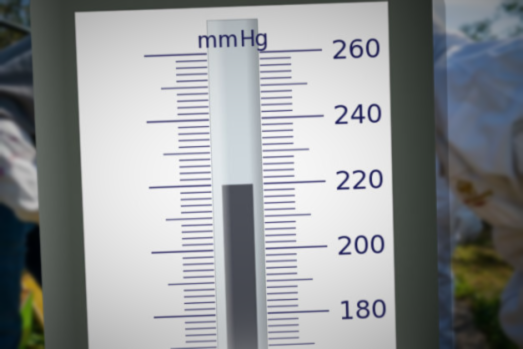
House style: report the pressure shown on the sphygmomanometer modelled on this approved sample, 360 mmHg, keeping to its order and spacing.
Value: 220 mmHg
